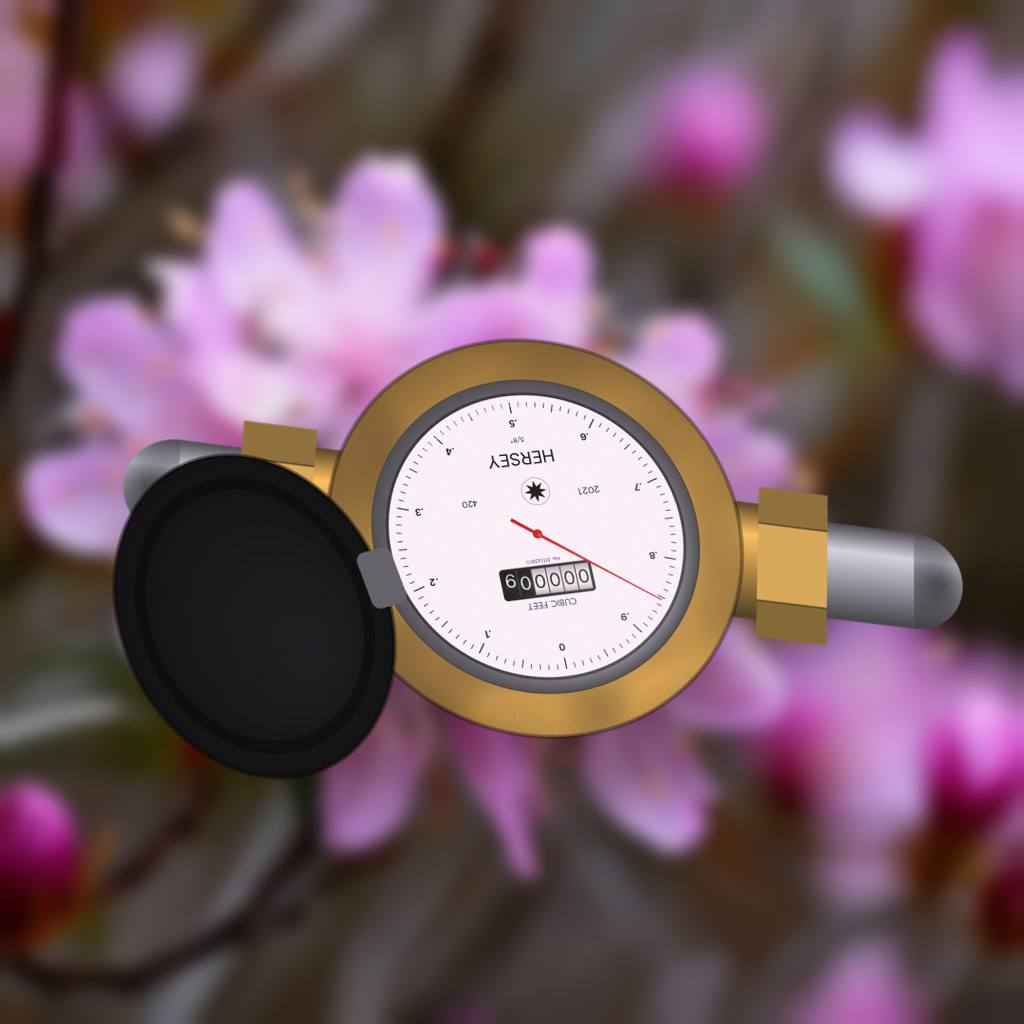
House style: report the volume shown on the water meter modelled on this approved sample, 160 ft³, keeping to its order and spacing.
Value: 8.85 ft³
